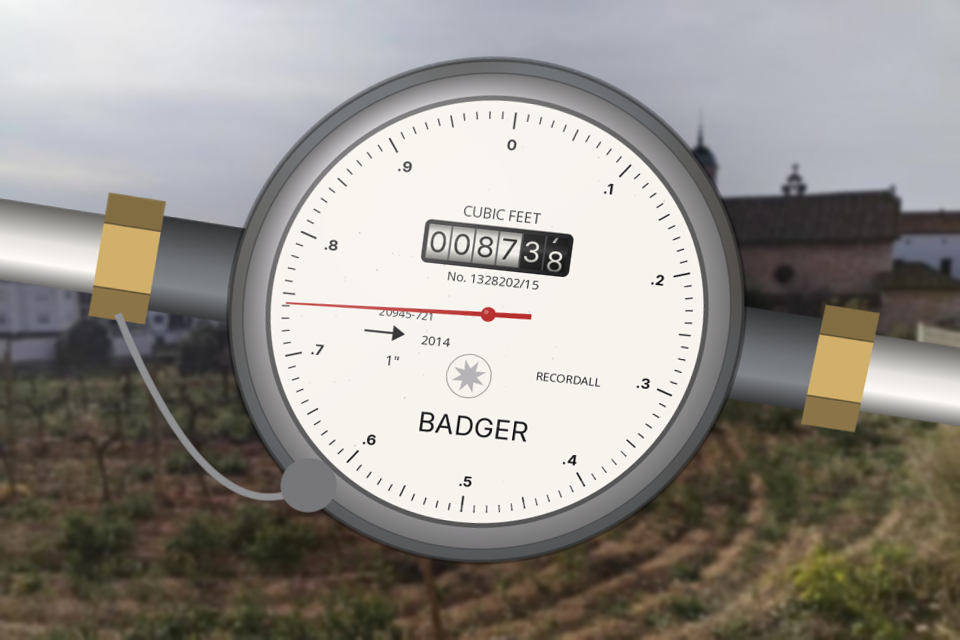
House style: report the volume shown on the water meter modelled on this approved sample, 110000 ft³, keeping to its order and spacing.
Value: 8737.74 ft³
